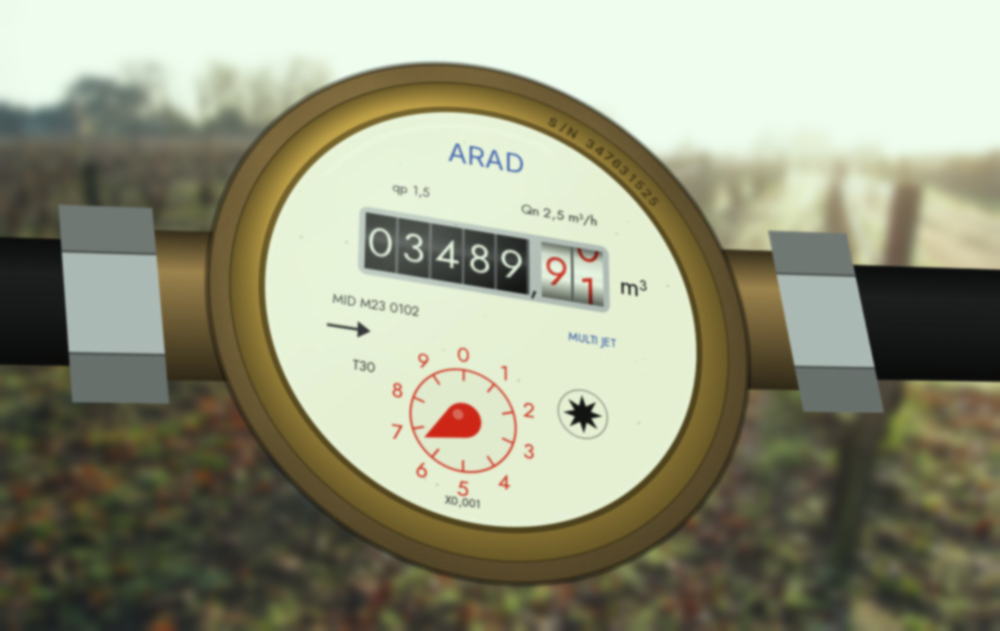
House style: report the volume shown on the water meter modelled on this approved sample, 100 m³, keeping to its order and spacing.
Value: 3489.906 m³
